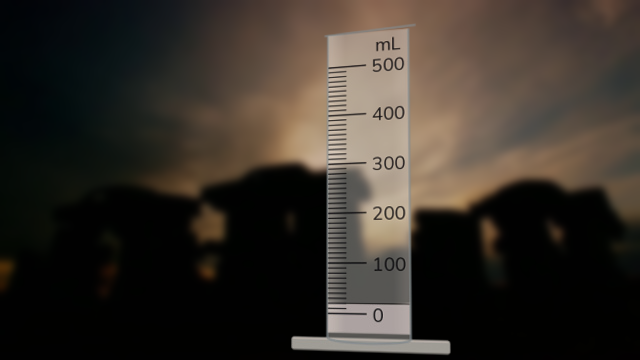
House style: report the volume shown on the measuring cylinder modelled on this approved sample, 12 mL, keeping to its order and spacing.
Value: 20 mL
